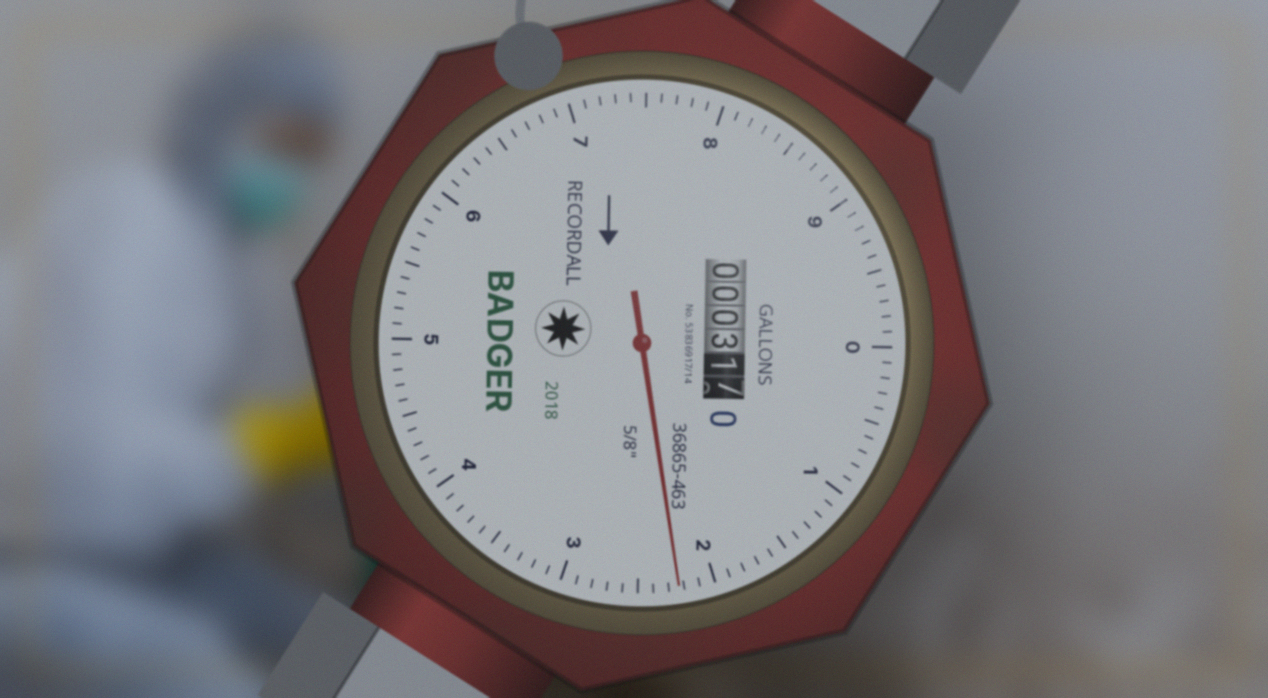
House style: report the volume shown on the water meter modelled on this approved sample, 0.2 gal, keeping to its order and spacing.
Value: 3172.2 gal
